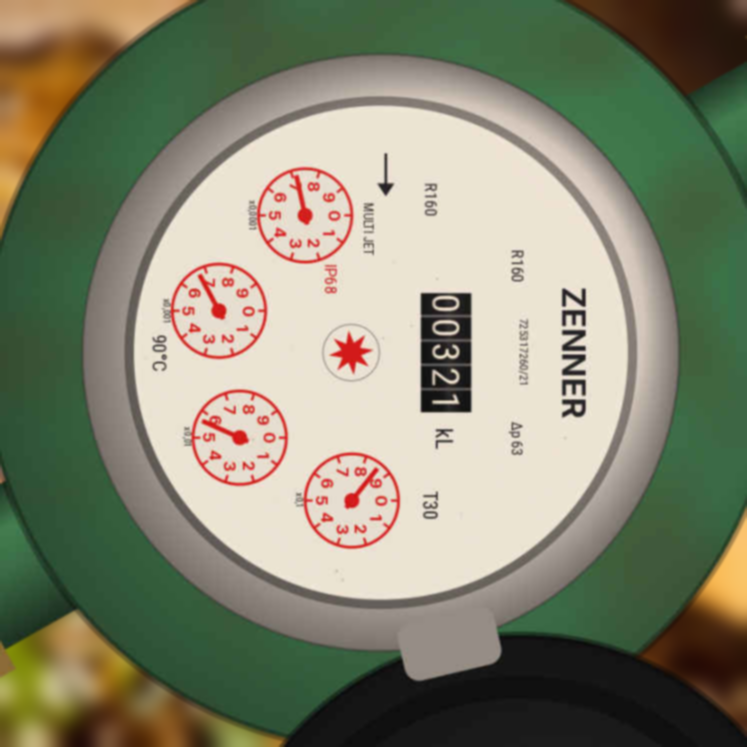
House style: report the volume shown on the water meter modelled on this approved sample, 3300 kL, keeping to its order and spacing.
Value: 321.8567 kL
